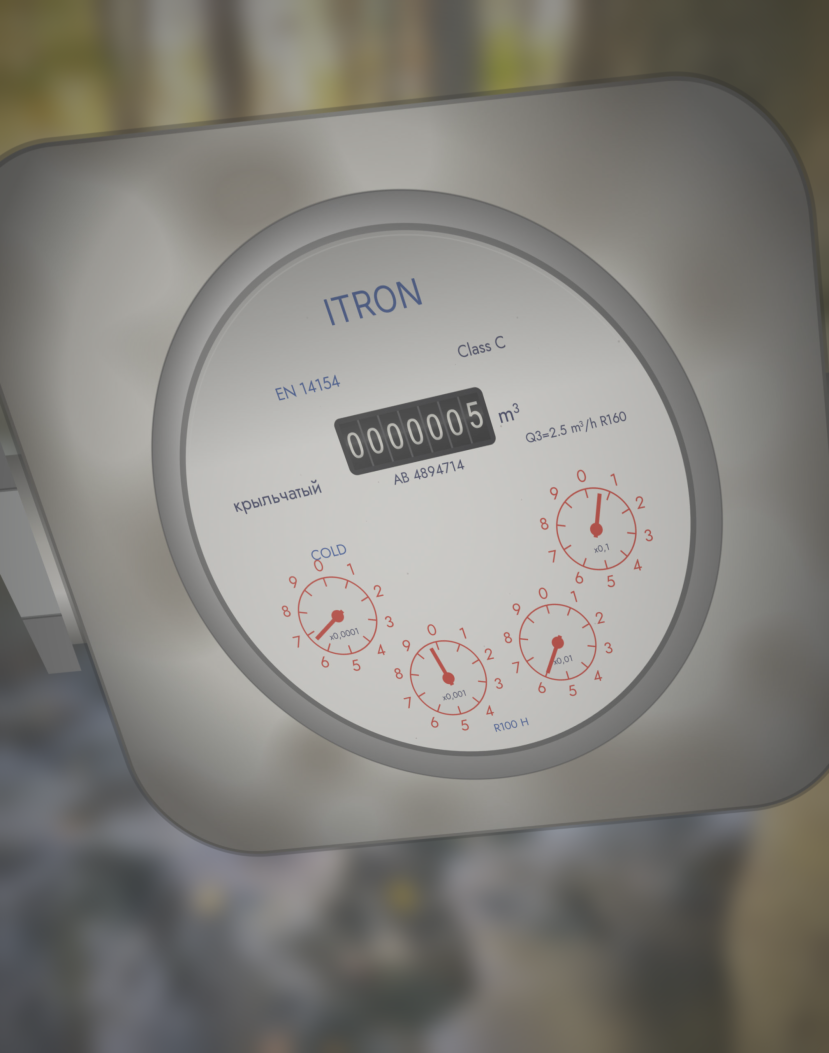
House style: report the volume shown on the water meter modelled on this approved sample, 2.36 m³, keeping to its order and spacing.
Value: 5.0596 m³
